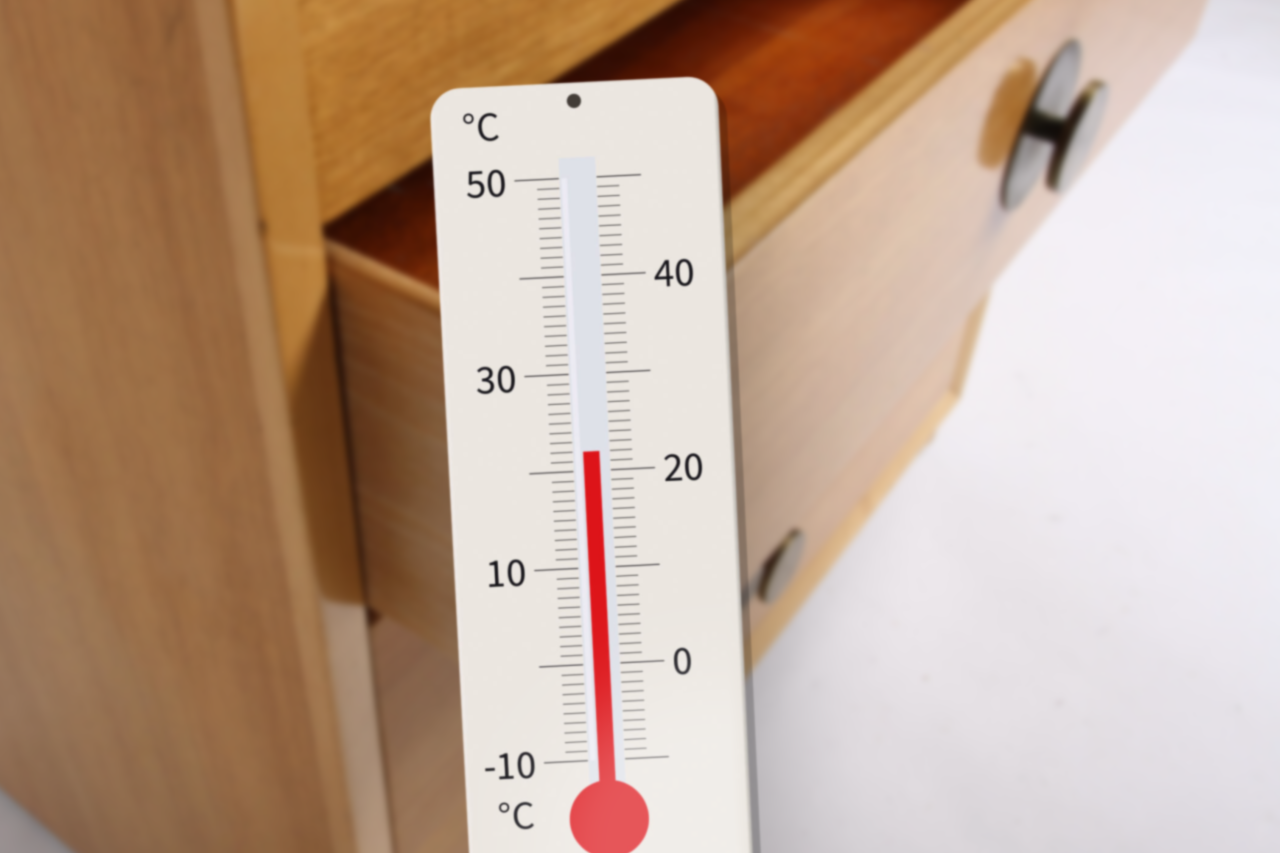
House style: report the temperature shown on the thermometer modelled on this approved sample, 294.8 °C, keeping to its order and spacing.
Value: 22 °C
